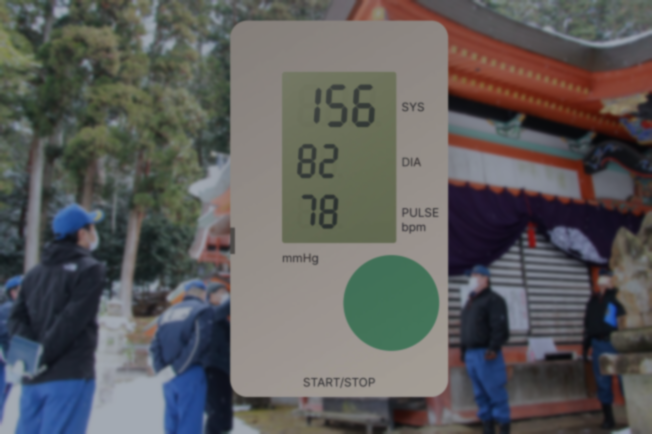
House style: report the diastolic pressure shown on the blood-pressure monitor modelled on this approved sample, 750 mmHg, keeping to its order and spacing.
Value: 82 mmHg
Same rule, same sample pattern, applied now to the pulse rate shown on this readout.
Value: 78 bpm
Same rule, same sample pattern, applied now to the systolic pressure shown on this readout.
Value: 156 mmHg
